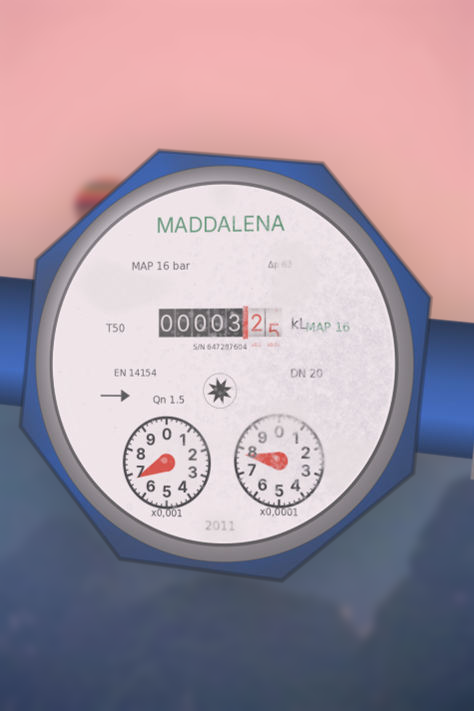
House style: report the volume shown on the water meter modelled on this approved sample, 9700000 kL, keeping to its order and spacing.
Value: 3.2467 kL
